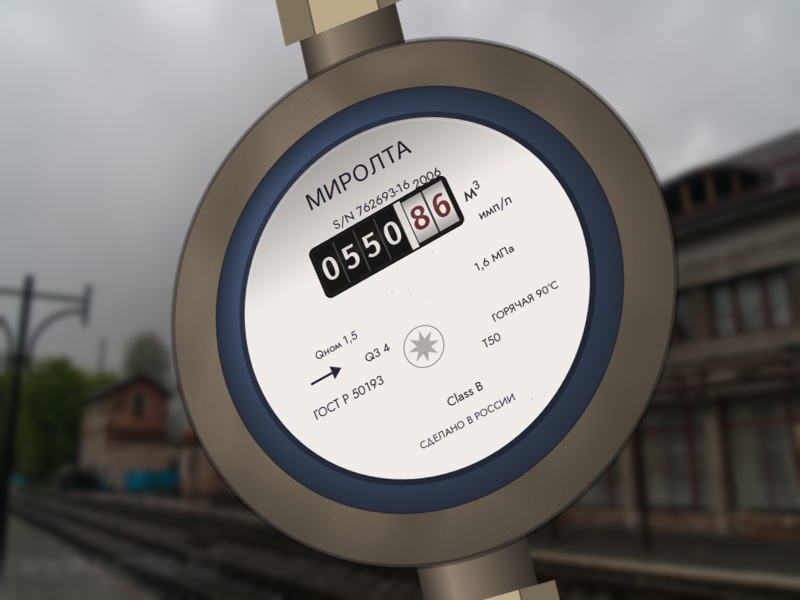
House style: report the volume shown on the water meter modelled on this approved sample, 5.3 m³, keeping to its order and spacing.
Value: 550.86 m³
